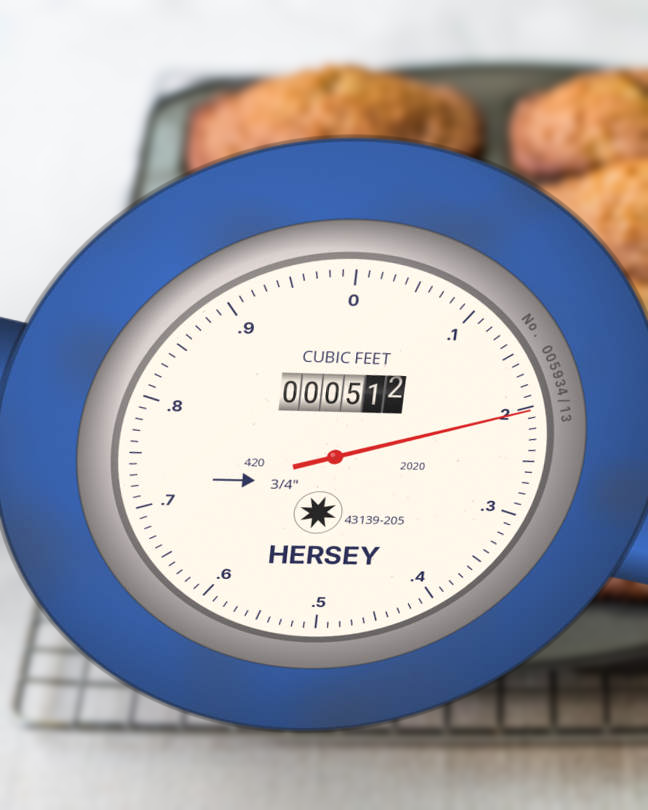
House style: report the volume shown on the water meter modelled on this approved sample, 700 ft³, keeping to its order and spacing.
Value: 512.20 ft³
